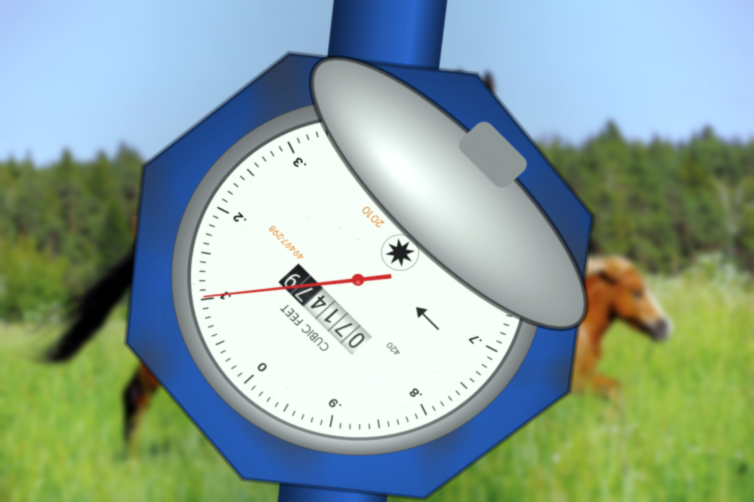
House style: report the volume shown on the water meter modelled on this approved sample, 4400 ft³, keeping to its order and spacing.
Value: 71479.10 ft³
